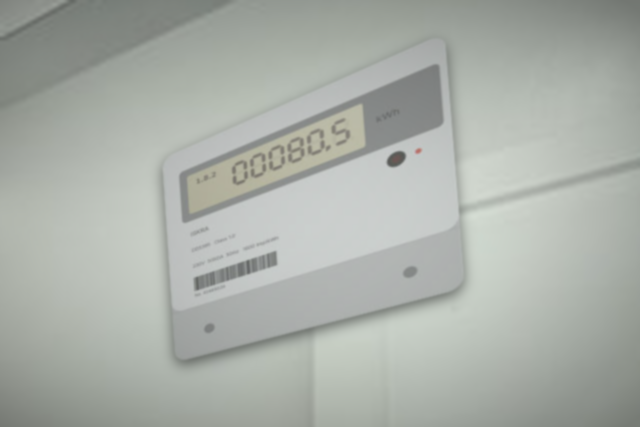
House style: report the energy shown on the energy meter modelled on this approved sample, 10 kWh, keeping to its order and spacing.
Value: 80.5 kWh
